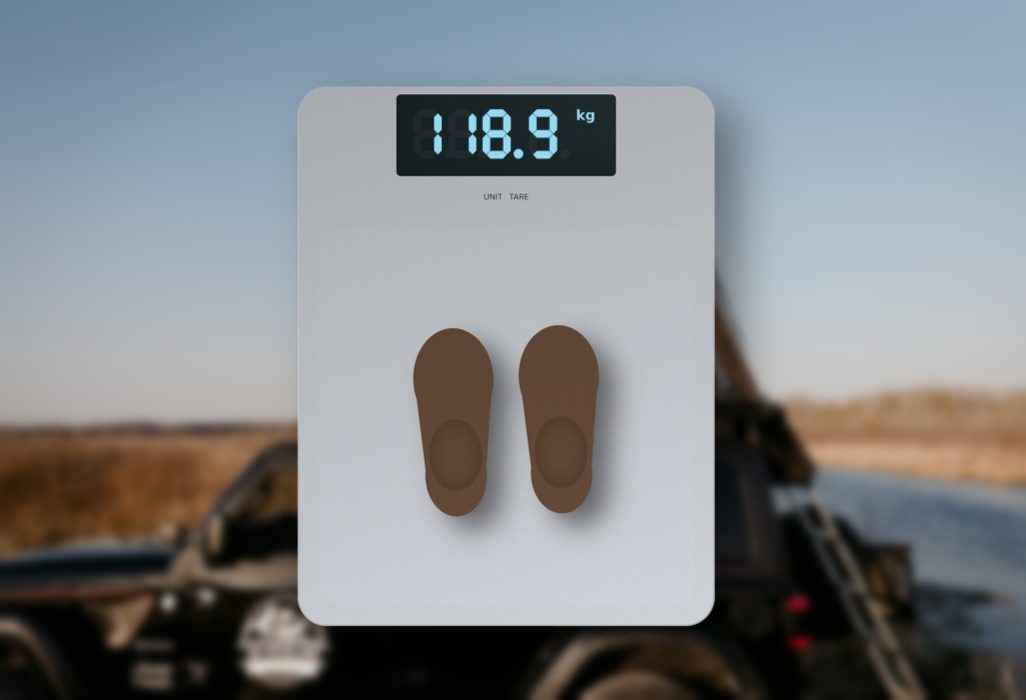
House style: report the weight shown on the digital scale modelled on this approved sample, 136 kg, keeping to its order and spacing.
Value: 118.9 kg
